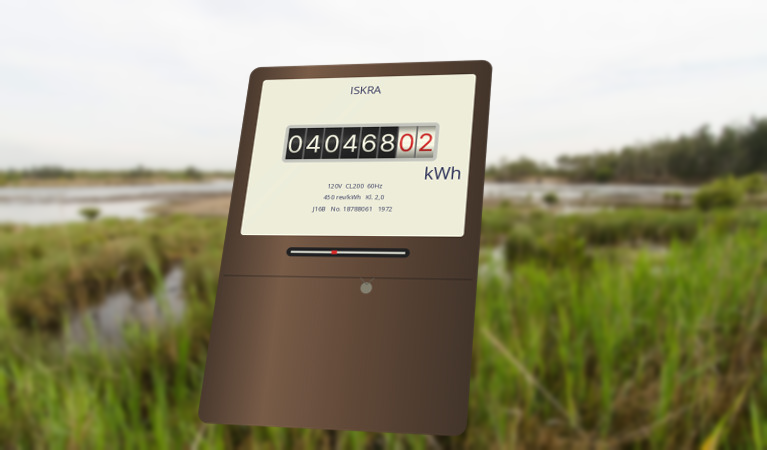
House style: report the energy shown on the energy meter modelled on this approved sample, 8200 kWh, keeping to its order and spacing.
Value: 40468.02 kWh
